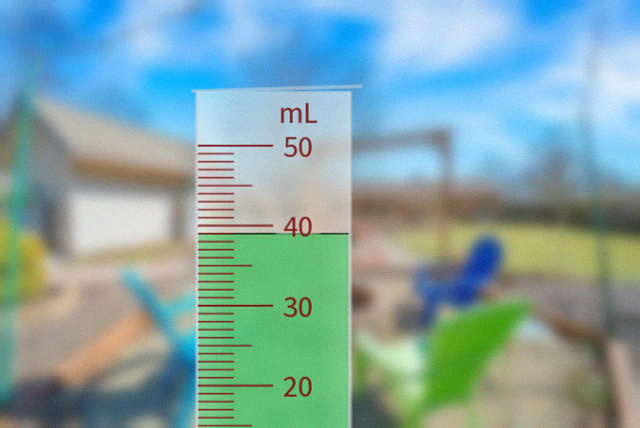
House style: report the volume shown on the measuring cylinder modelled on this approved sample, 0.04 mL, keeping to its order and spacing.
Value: 39 mL
